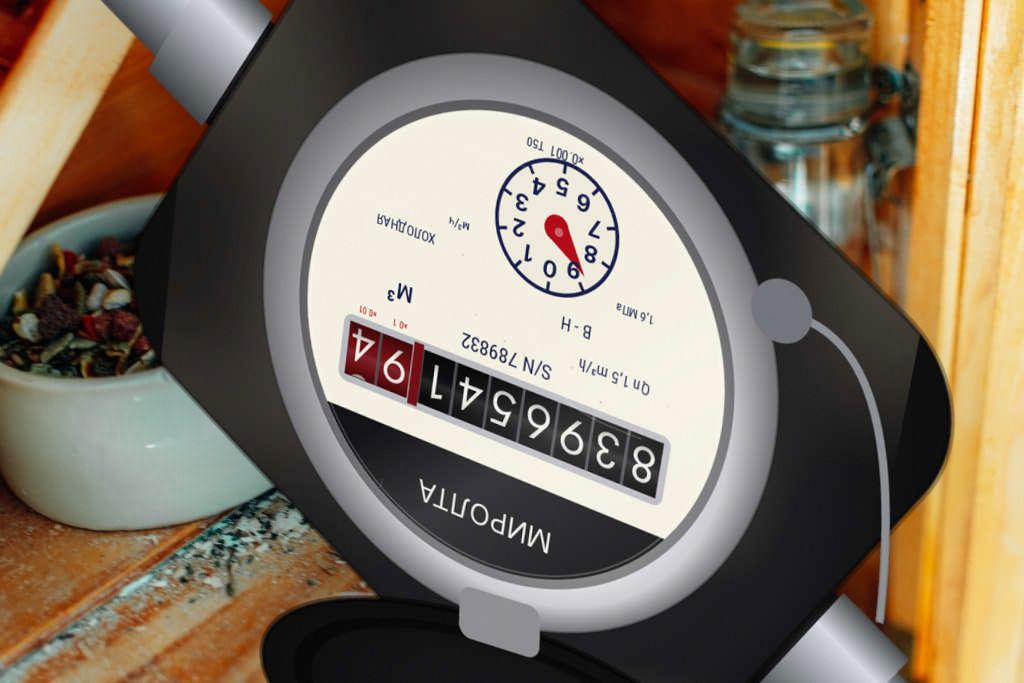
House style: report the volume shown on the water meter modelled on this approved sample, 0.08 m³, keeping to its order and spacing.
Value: 8396541.938 m³
